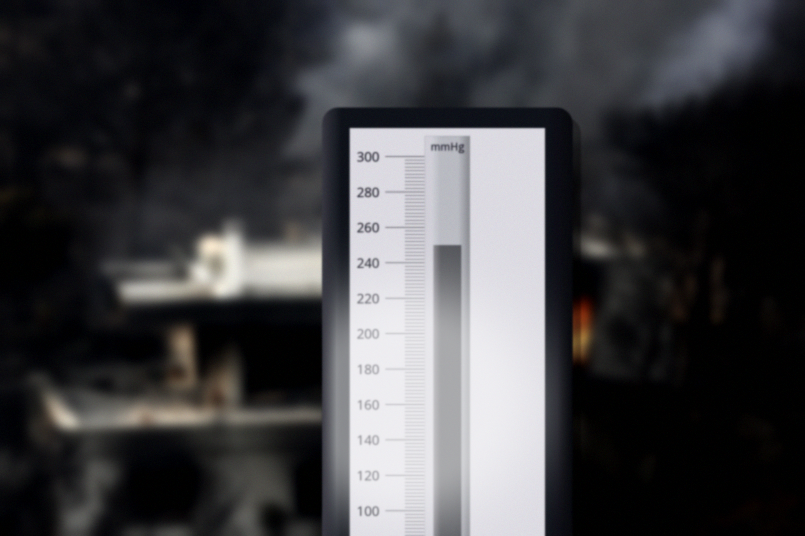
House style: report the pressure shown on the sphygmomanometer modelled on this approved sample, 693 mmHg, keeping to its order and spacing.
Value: 250 mmHg
